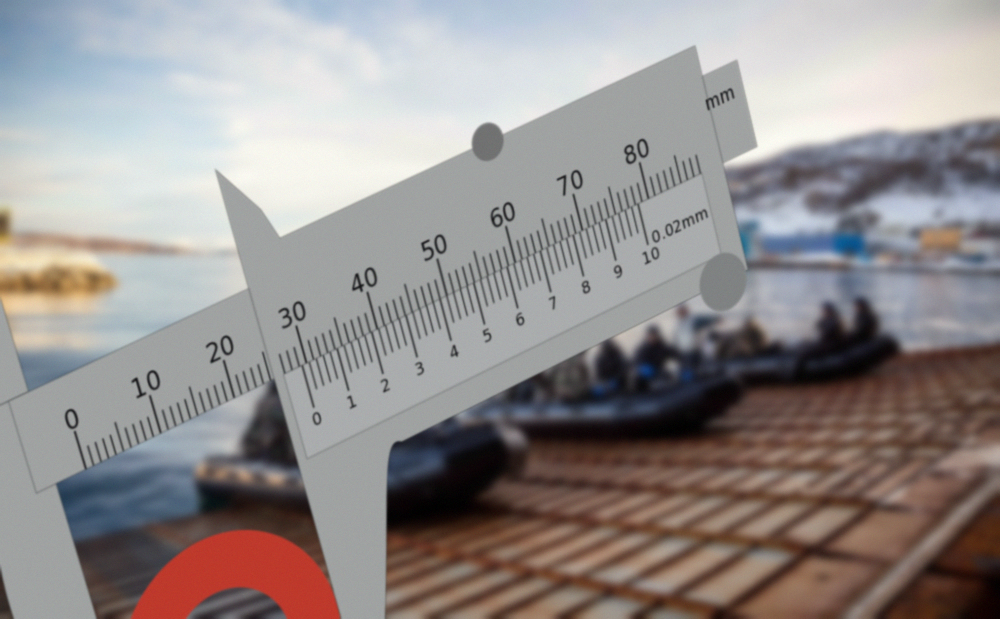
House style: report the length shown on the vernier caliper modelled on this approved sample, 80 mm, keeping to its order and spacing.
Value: 29.4 mm
